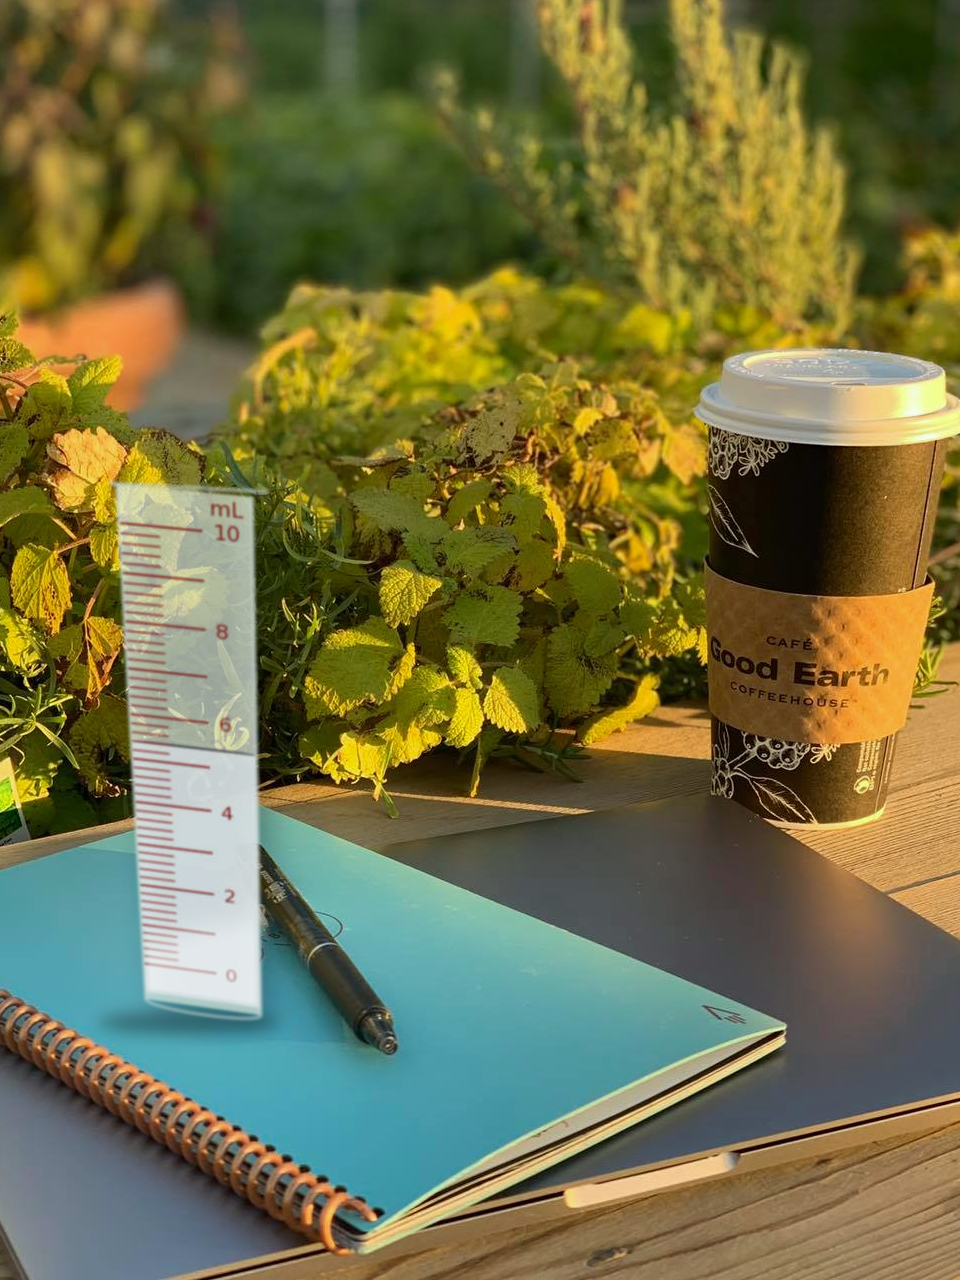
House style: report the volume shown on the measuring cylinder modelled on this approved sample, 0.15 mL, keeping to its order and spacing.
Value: 5.4 mL
